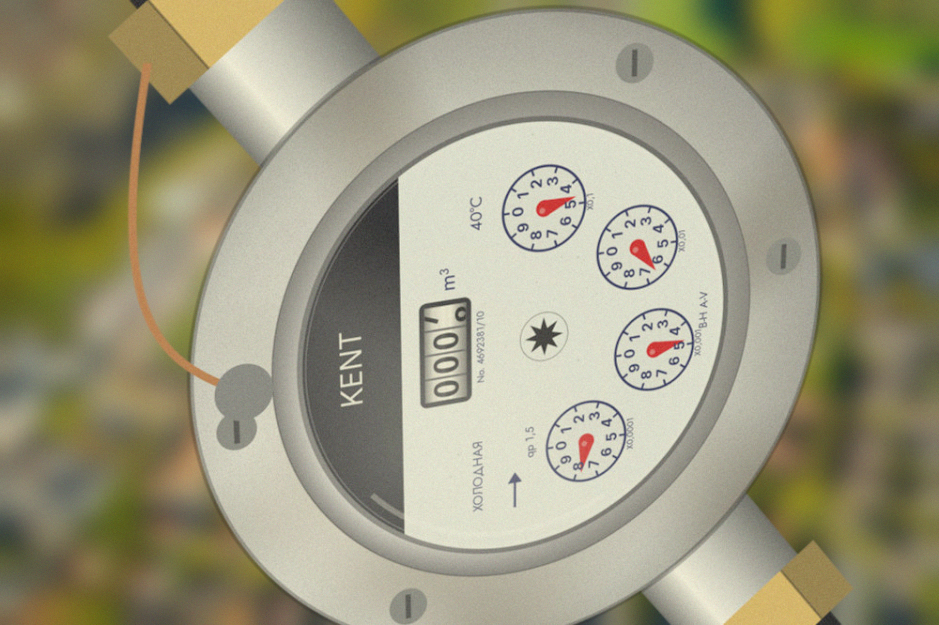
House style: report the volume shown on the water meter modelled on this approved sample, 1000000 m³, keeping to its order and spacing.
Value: 7.4647 m³
